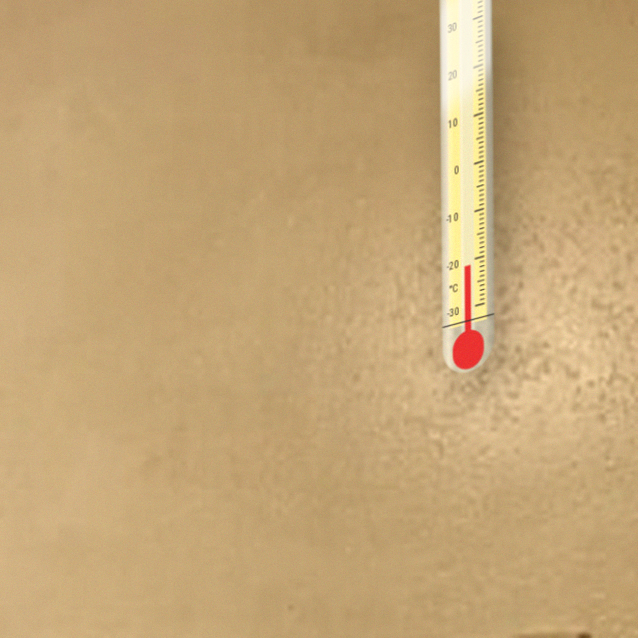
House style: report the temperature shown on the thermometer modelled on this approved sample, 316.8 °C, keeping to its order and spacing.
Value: -21 °C
